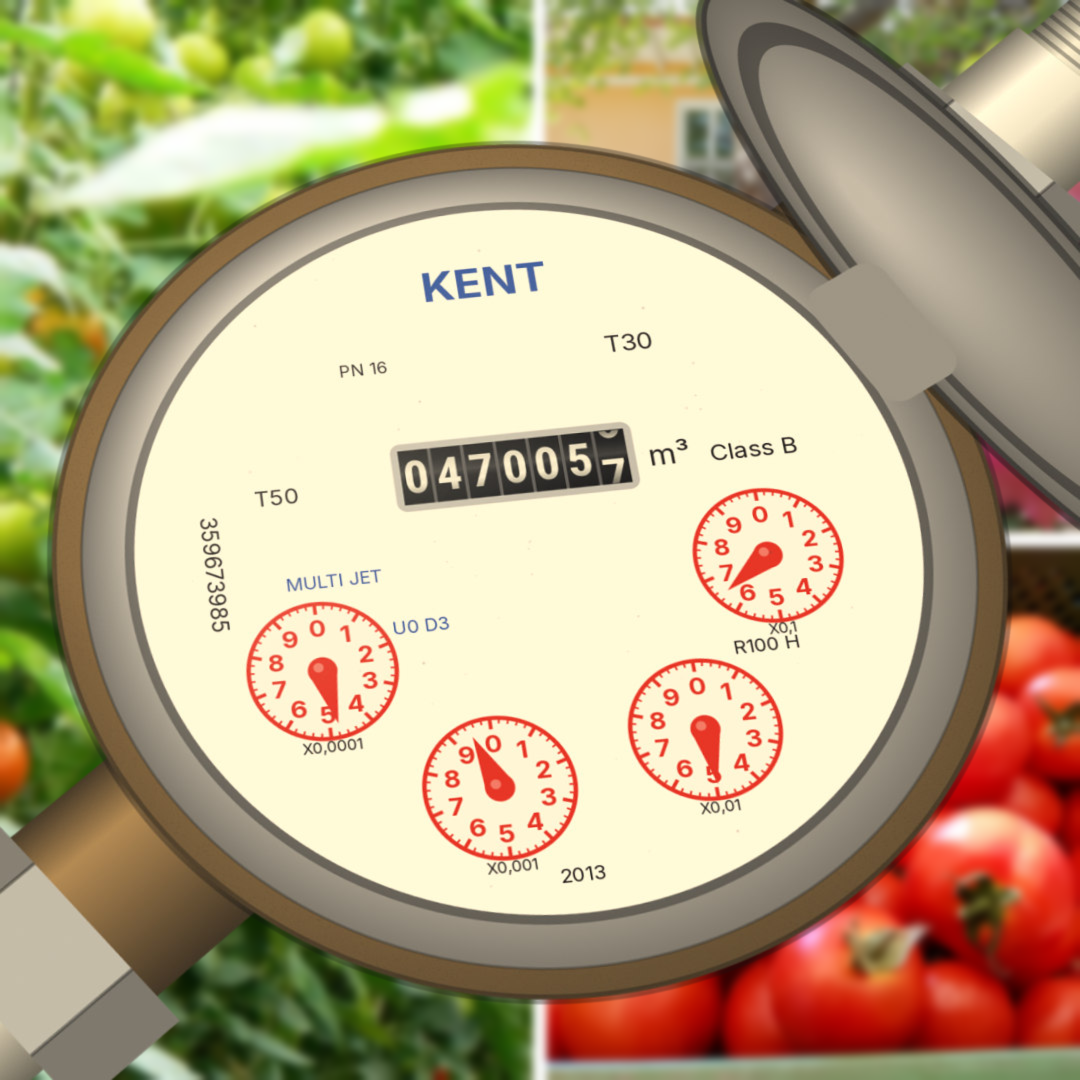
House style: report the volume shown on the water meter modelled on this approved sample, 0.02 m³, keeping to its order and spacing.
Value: 470056.6494 m³
